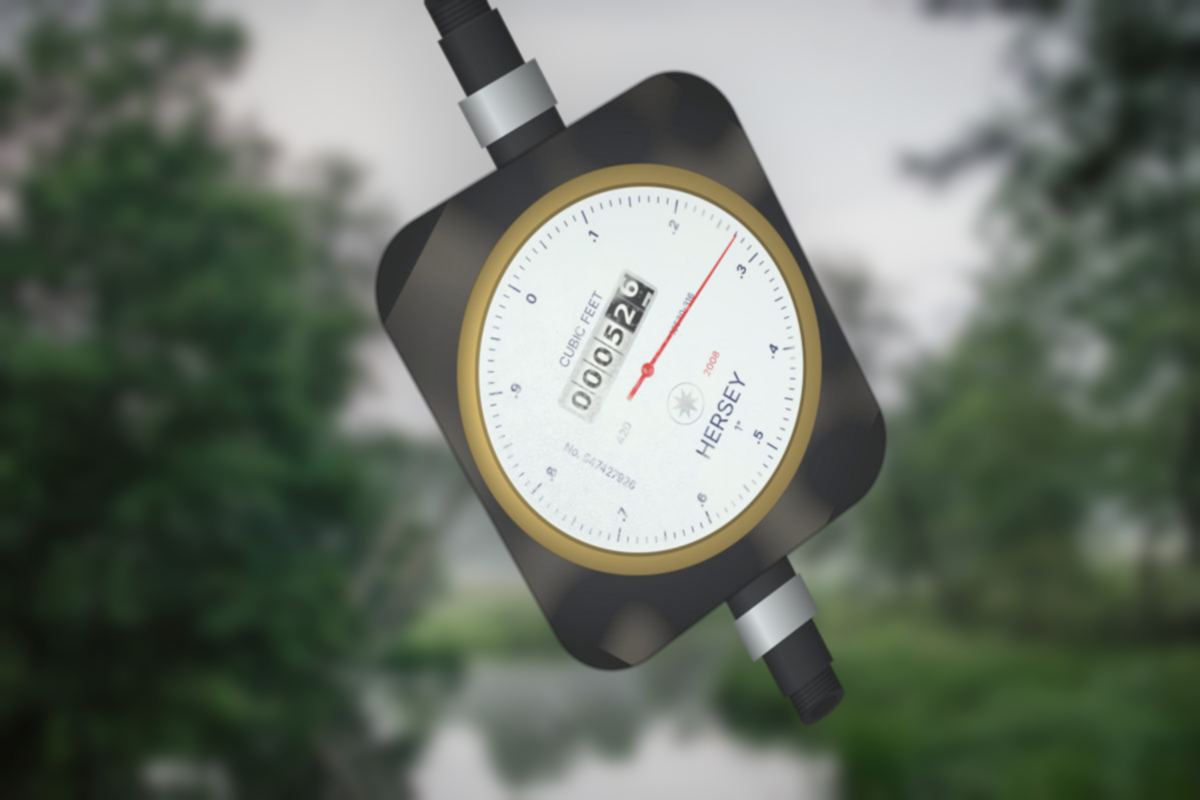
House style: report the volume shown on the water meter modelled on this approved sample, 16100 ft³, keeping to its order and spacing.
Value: 526.27 ft³
